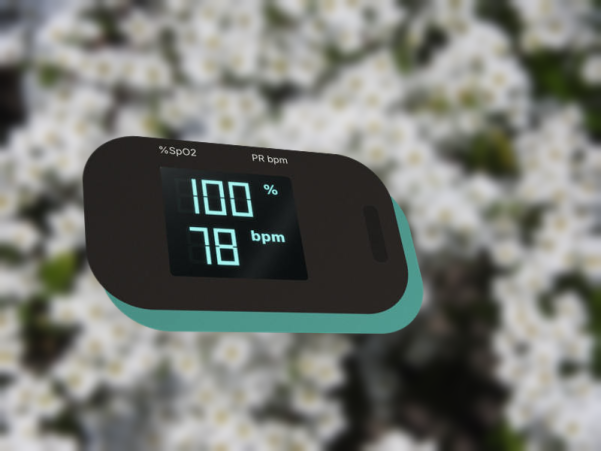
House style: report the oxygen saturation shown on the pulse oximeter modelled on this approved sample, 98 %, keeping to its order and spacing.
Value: 100 %
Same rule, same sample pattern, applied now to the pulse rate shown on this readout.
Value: 78 bpm
